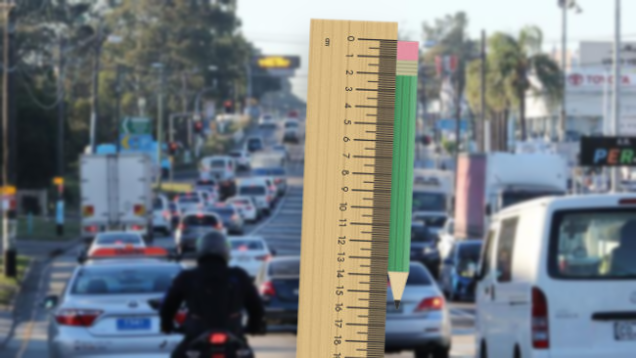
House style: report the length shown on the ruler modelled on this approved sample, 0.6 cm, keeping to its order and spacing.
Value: 16 cm
